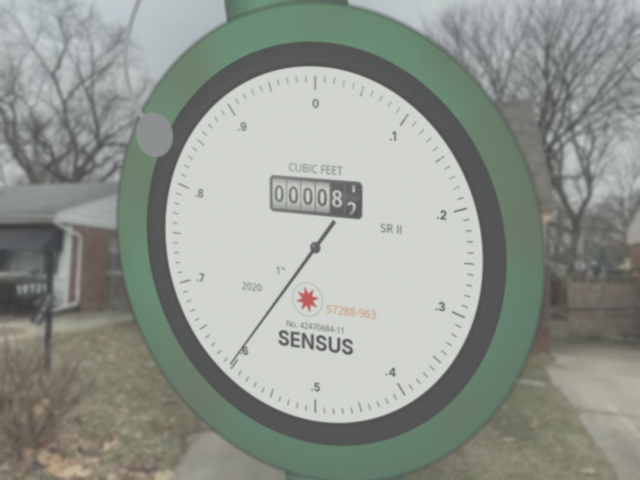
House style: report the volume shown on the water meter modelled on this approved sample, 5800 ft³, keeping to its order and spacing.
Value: 81.60 ft³
